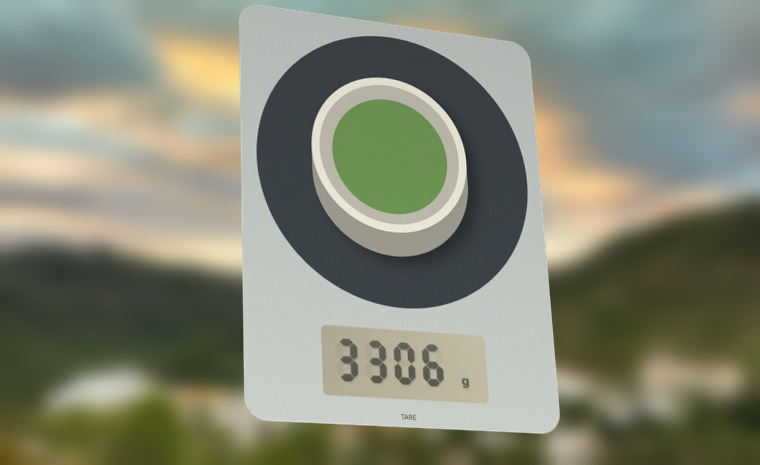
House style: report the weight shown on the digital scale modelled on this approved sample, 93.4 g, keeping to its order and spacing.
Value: 3306 g
